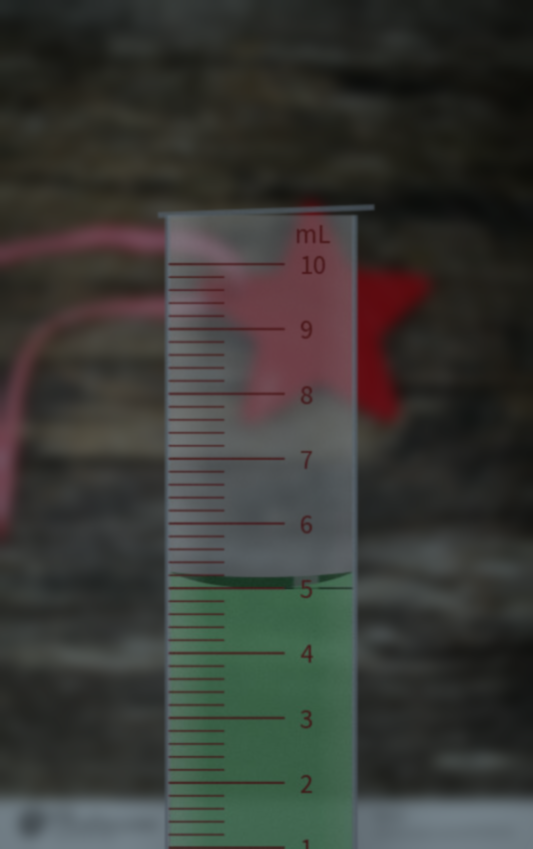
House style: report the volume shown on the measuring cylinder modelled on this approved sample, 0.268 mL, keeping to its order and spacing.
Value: 5 mL
